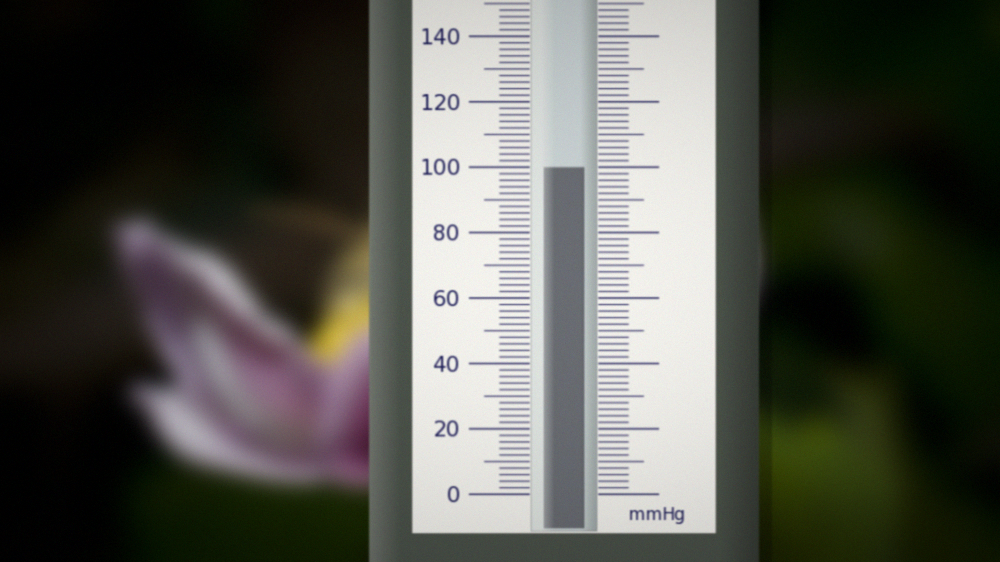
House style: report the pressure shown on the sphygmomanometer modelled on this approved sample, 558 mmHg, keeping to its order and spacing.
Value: 100 mmHg
